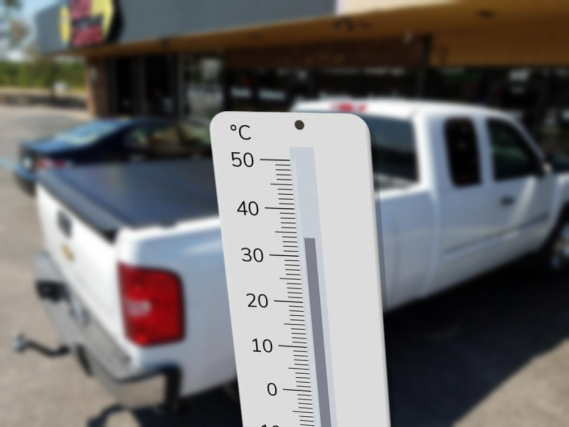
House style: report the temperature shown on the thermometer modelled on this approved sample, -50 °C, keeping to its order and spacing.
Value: 34 °C
